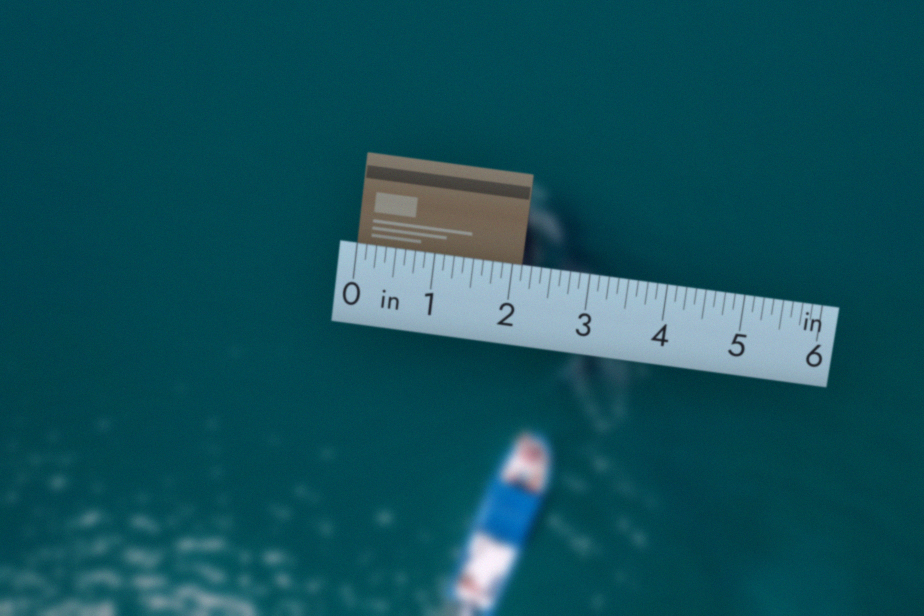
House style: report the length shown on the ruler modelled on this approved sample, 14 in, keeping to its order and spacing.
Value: 2.125 in
